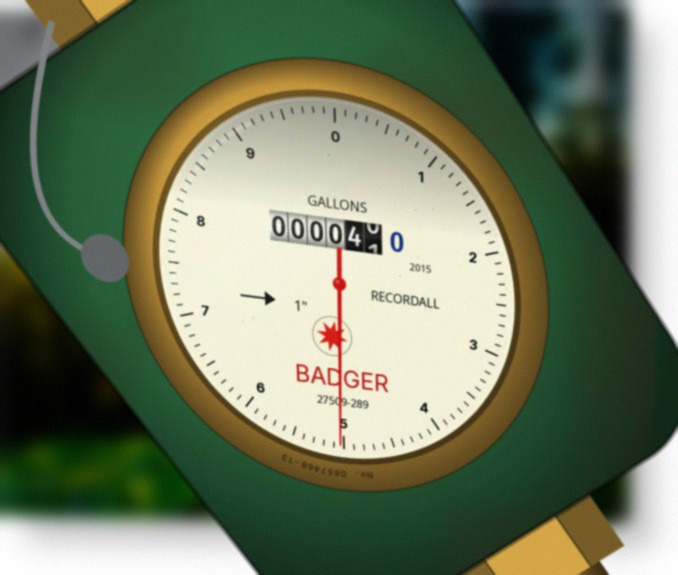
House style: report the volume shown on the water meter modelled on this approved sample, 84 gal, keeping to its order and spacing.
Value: 405.0 gal
